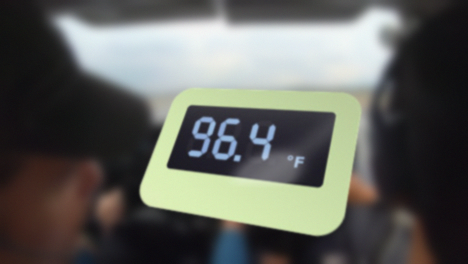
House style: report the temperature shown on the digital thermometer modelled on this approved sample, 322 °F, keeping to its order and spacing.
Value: 96.4 °F
